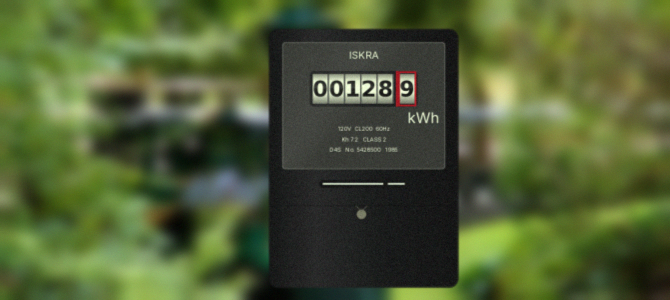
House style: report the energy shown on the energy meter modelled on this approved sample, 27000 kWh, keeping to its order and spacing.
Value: 128.9 kWh
